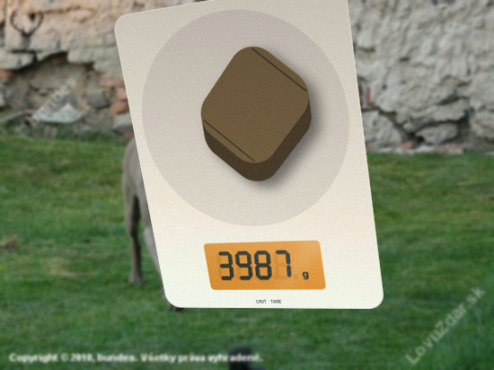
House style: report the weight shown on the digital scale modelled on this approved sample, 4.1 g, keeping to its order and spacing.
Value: 3987 g
